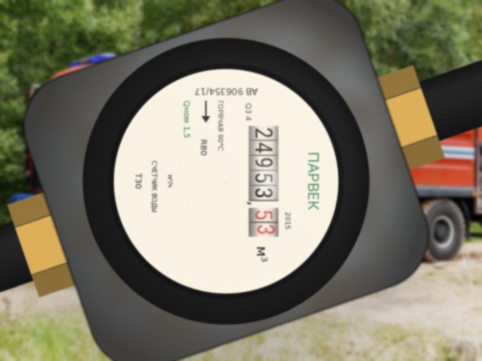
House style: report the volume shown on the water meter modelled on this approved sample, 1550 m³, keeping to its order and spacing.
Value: 24953.53 m³
